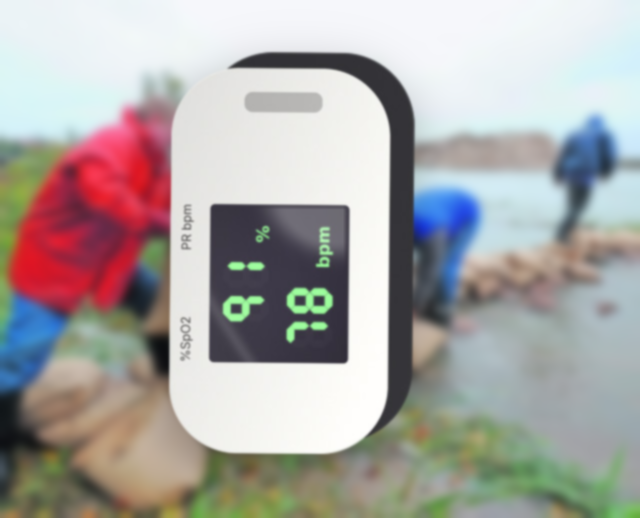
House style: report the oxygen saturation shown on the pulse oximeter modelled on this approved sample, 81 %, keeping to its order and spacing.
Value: 91 %
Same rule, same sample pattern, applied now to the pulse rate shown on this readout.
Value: 78 bpm
